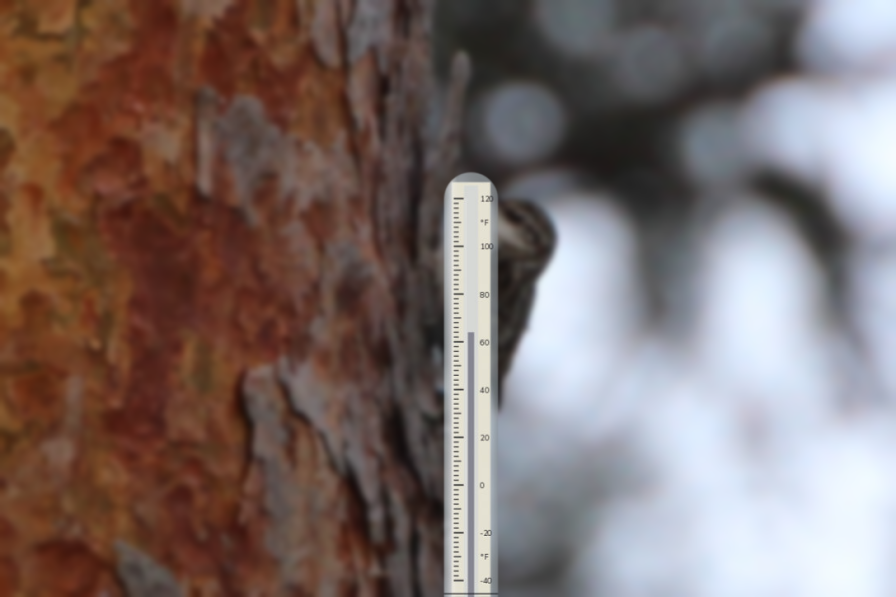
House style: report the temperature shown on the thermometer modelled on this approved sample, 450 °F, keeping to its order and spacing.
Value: 64 °F
